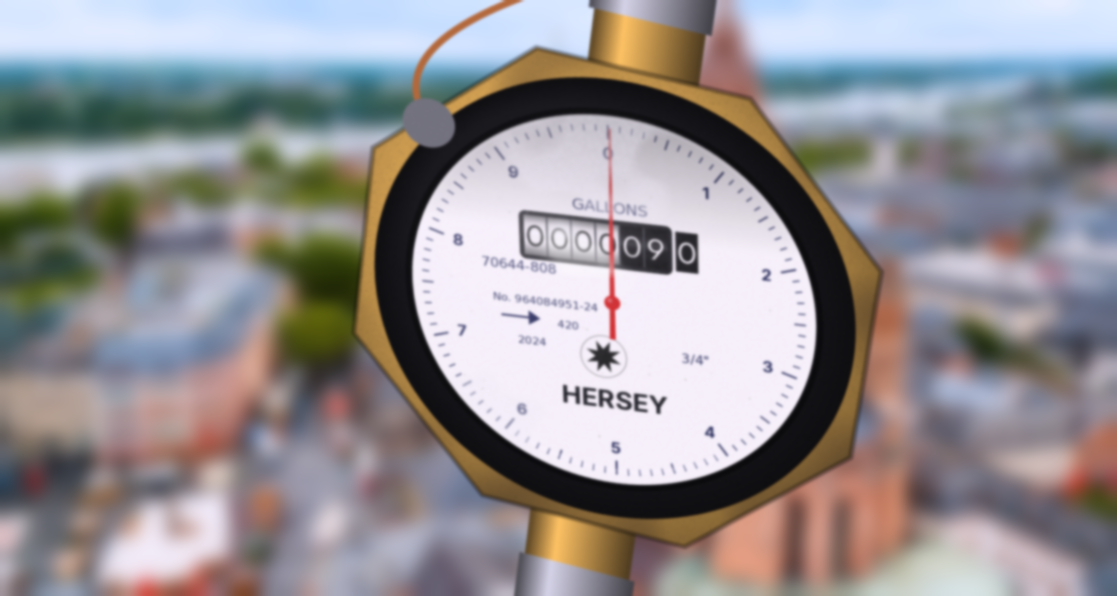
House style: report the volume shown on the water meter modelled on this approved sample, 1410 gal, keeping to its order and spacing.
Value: 90.0 gal
